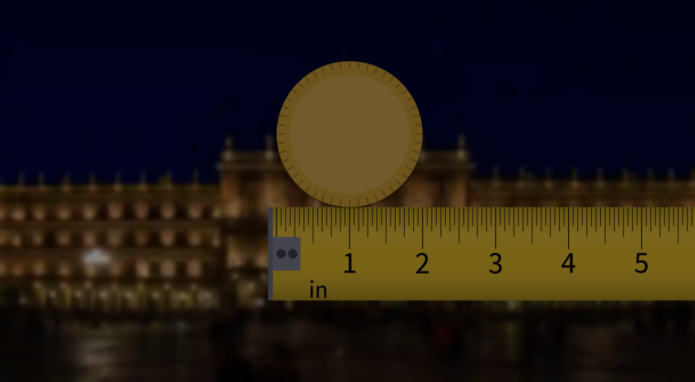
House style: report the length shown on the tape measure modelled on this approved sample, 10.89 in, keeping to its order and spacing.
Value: 2 in
